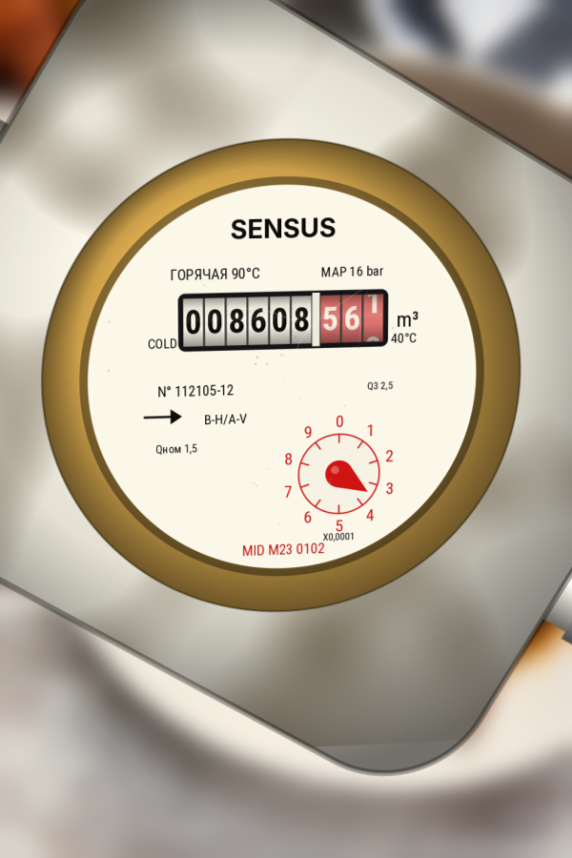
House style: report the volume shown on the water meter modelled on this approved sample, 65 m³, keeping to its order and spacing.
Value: 8608.5613 m³
